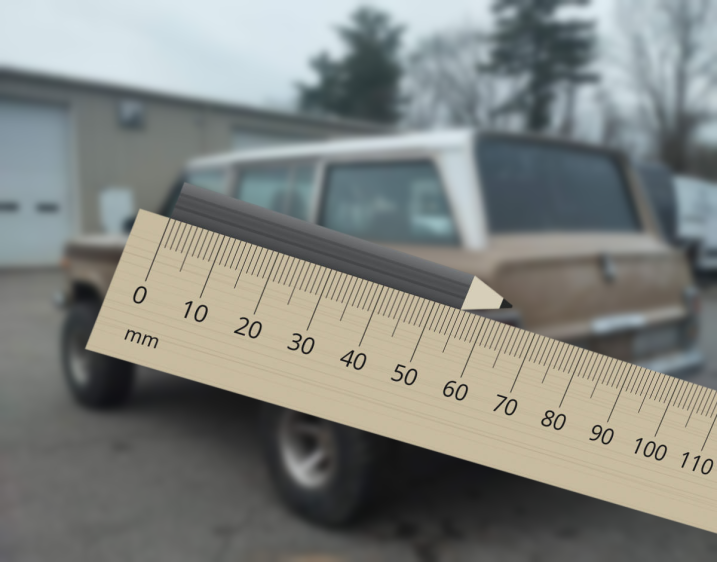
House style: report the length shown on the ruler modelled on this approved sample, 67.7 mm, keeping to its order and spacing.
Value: 64 mm
